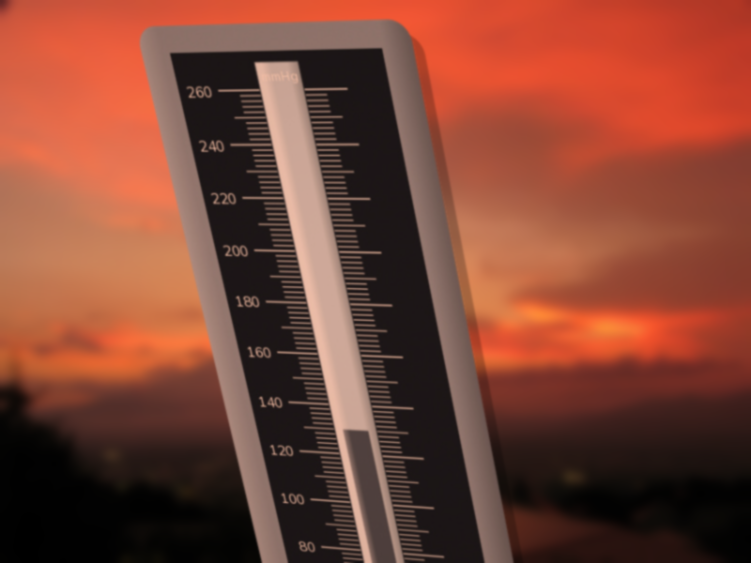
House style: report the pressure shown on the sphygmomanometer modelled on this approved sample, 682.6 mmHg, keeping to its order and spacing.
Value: 130 mmHg
